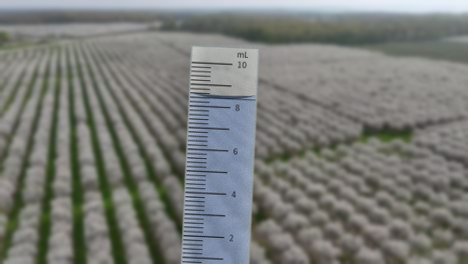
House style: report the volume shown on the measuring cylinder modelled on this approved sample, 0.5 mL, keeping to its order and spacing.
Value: 8.4 mL
